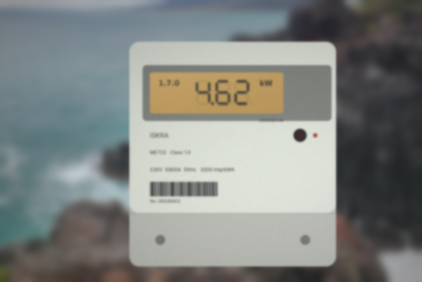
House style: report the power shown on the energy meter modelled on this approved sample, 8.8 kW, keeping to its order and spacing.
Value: 4.62 kW
